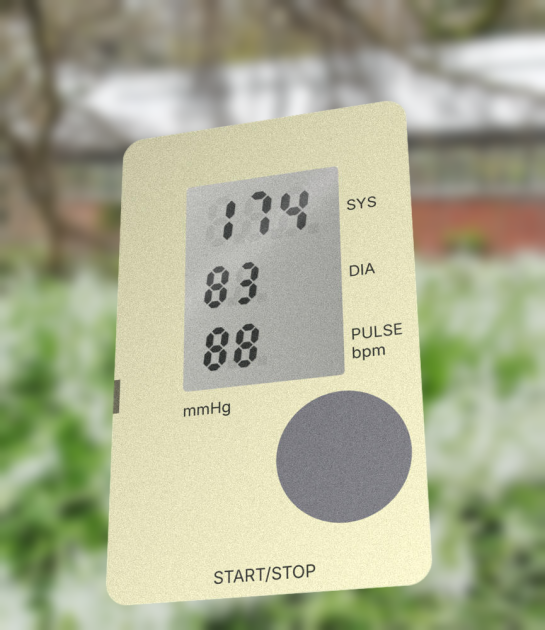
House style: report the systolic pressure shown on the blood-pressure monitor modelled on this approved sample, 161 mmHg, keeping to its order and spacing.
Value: 174 mmHg
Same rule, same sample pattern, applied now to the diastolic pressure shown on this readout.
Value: 83 mmHg
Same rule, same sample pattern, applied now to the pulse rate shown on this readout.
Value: 88 bpm
